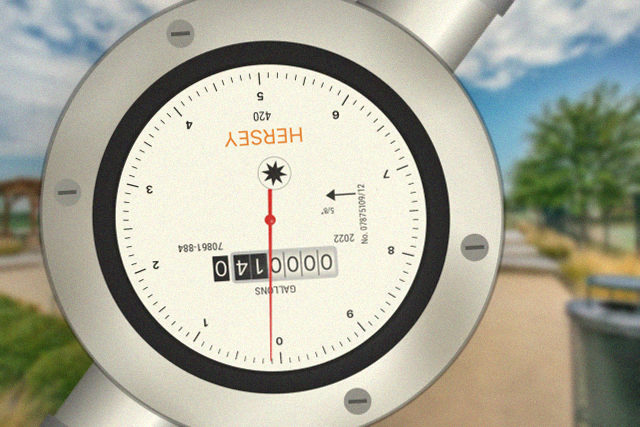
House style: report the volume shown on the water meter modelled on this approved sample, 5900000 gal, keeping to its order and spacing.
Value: 140.1 gal
